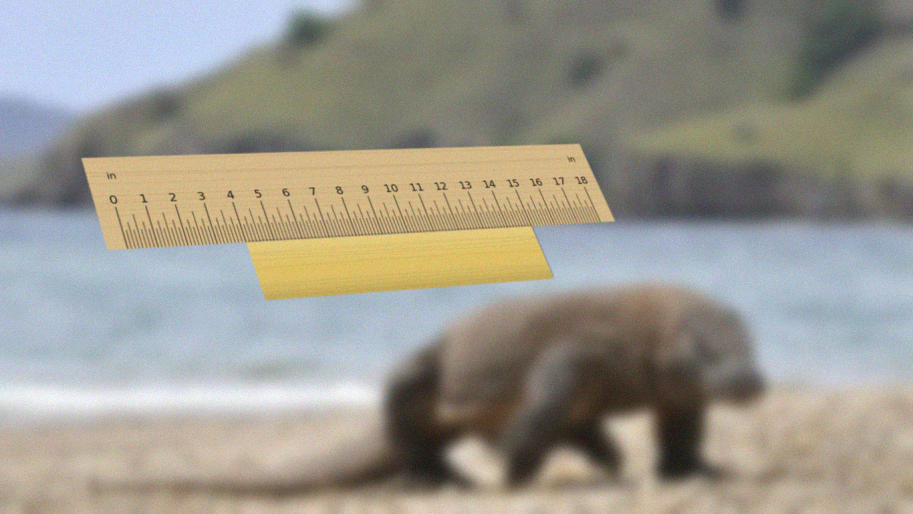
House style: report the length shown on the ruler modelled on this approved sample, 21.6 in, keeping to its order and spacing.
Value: 11 in
